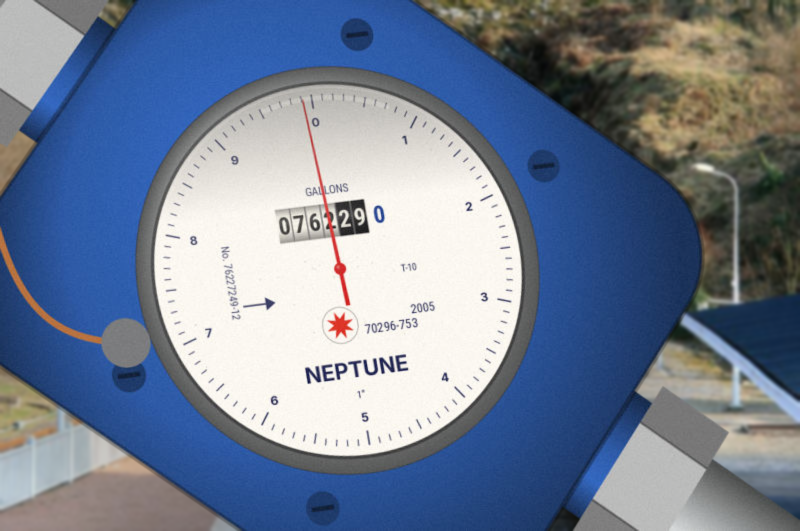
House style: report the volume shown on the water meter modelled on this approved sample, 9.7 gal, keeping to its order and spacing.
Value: 762289.9 gal
